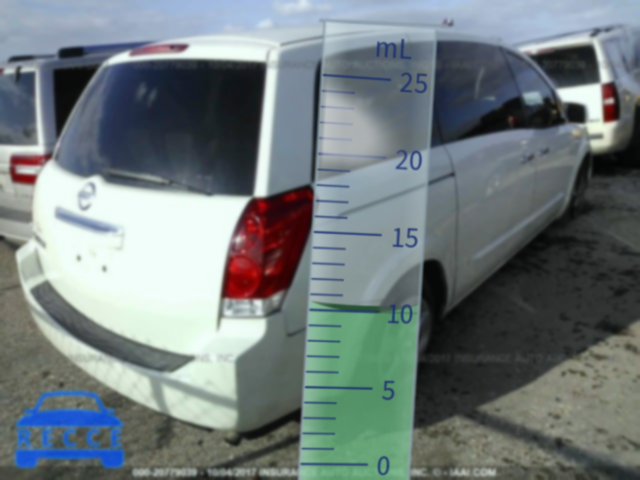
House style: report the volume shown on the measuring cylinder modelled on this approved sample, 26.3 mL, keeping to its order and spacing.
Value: 10 mL
